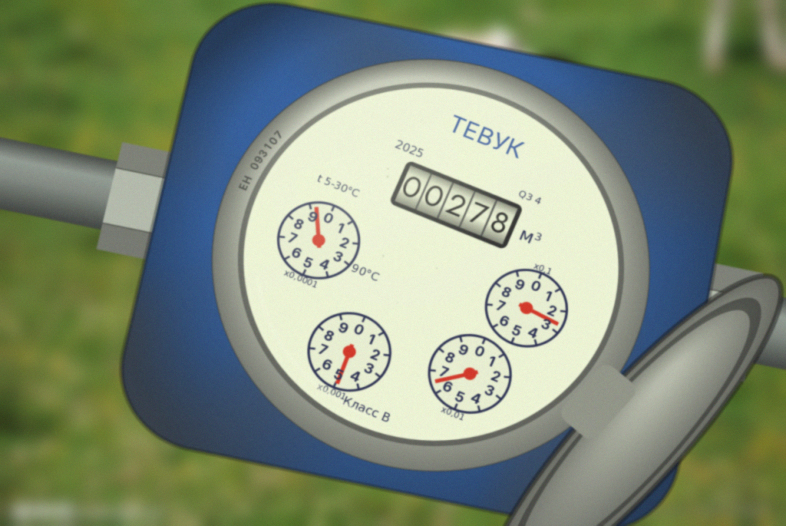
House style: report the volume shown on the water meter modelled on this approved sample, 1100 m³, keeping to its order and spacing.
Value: 278.2649 m³
